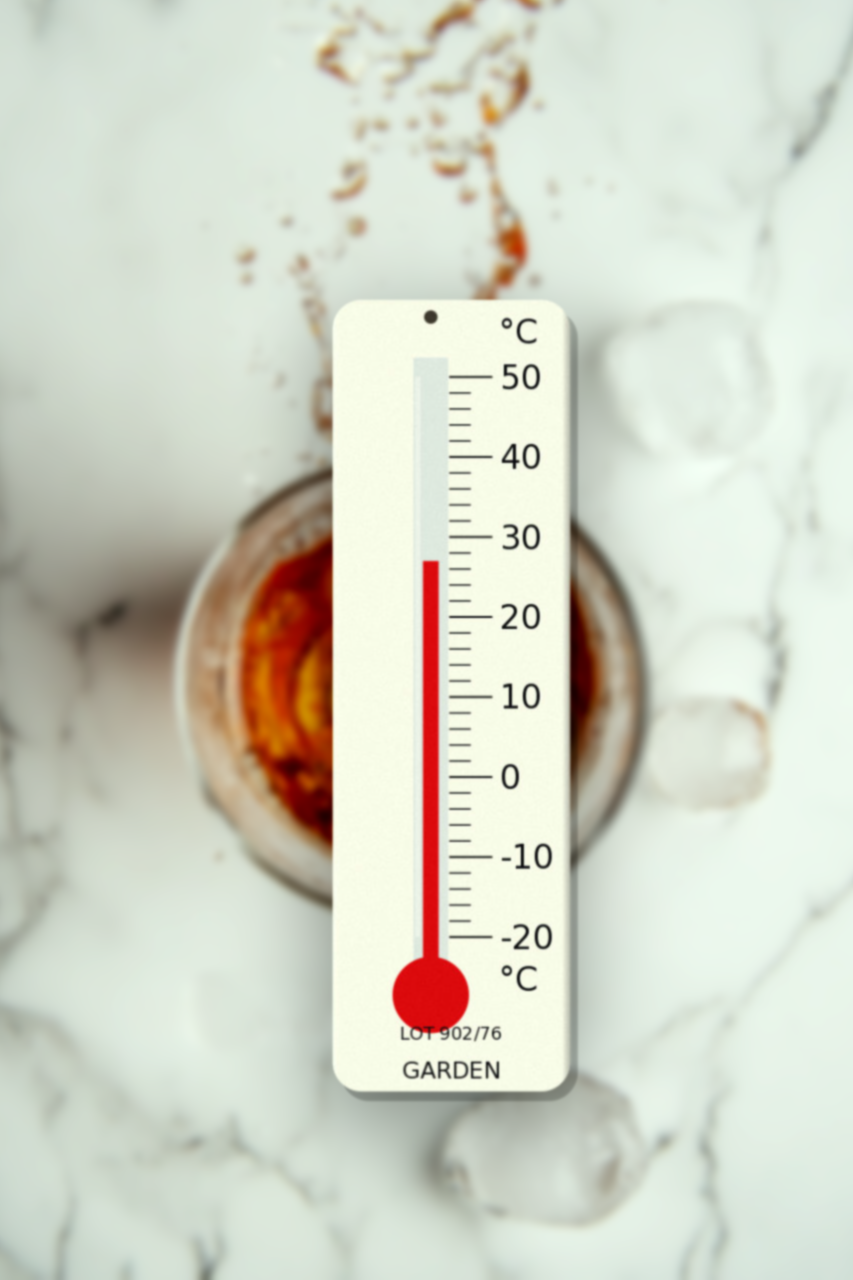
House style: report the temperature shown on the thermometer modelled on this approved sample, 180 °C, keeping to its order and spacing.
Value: 27 °C
